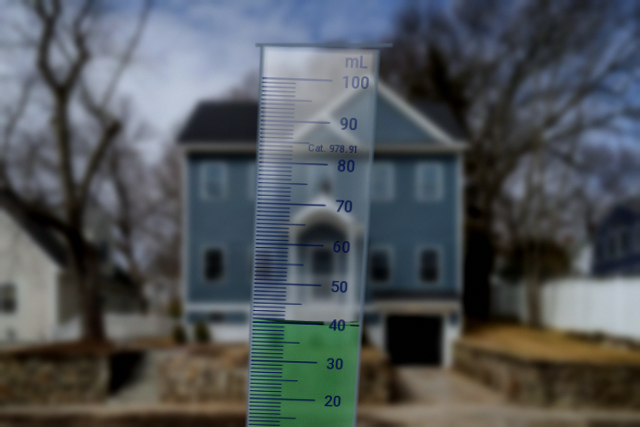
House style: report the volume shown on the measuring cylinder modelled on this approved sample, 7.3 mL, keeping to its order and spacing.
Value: 40 mL
